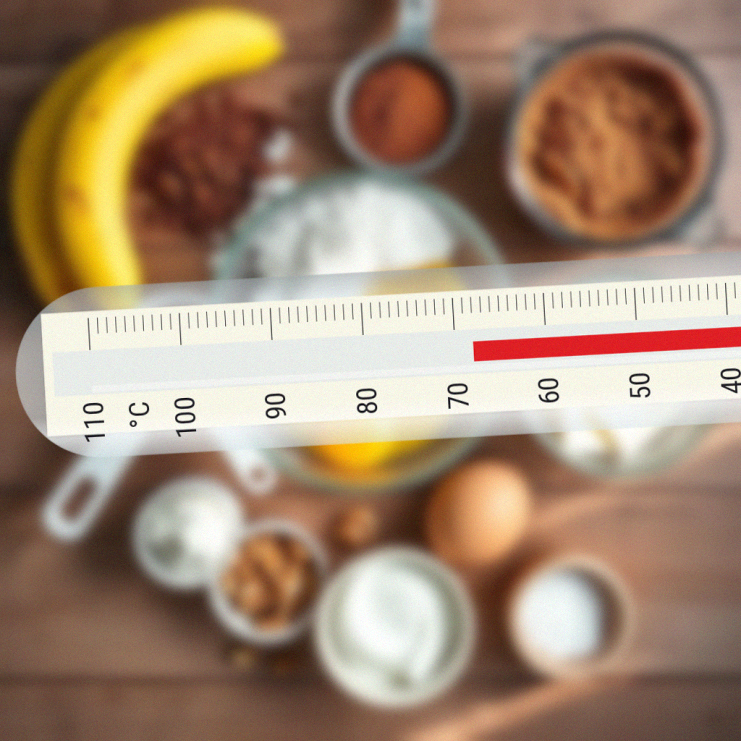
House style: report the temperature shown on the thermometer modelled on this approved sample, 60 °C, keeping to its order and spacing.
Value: 68 °C
